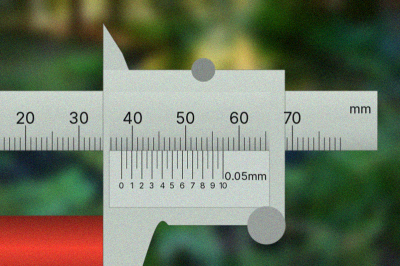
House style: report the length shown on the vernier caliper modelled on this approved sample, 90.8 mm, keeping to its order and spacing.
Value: 38.0 mm
